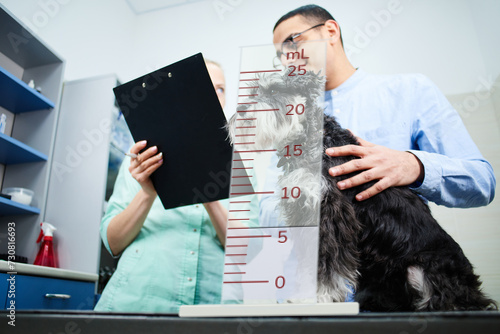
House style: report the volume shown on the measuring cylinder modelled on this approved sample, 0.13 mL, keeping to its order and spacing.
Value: 6 mL
